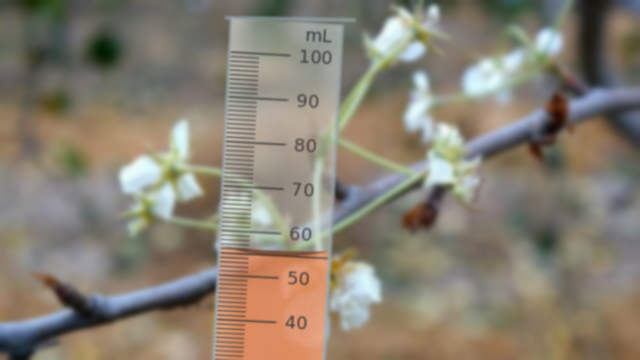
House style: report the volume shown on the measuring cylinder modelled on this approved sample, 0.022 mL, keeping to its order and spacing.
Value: 55 mL
